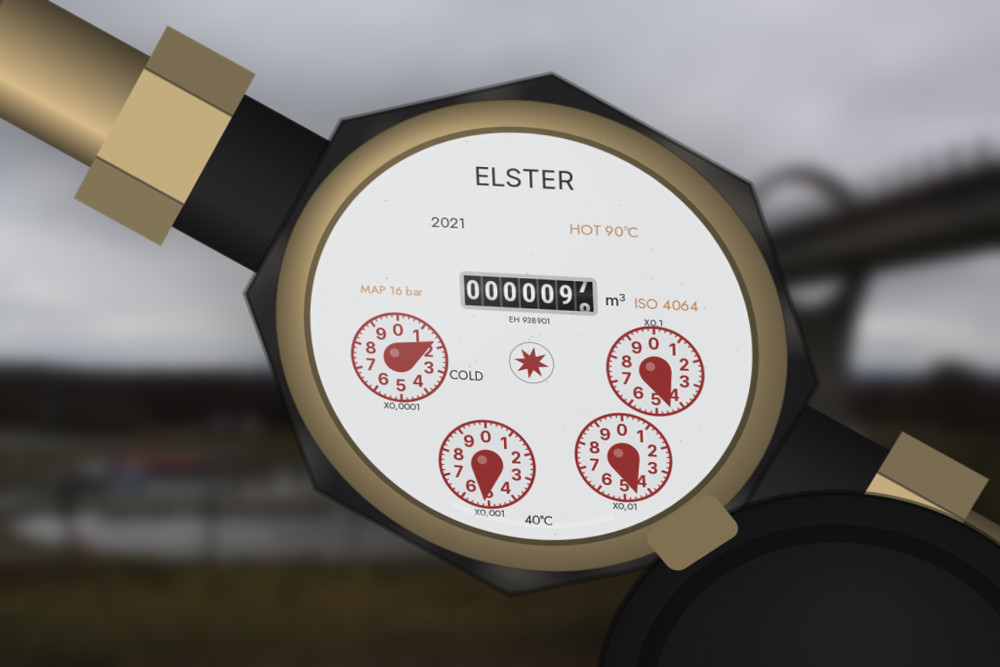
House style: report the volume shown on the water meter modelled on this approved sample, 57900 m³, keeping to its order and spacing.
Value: 97.4451 m³
